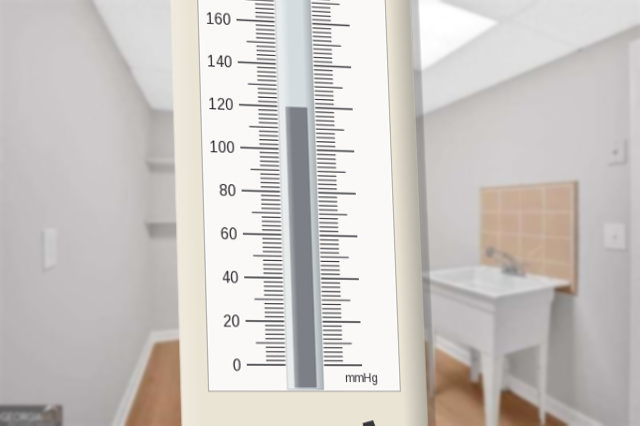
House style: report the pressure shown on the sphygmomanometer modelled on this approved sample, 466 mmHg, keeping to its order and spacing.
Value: 120 mmHg
